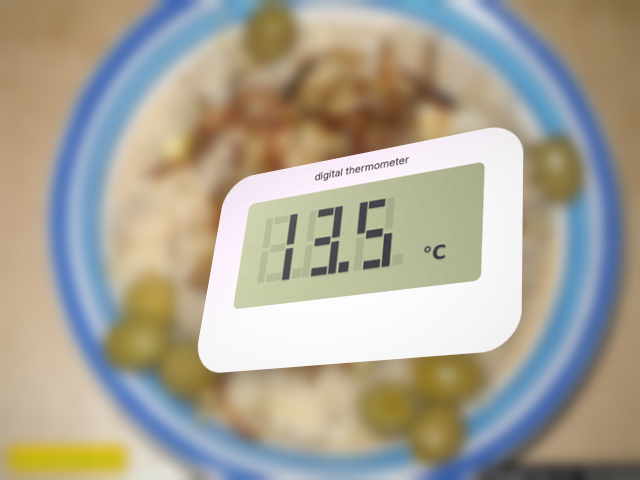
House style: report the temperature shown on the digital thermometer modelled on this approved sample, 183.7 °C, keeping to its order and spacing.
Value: 13.5 °C
